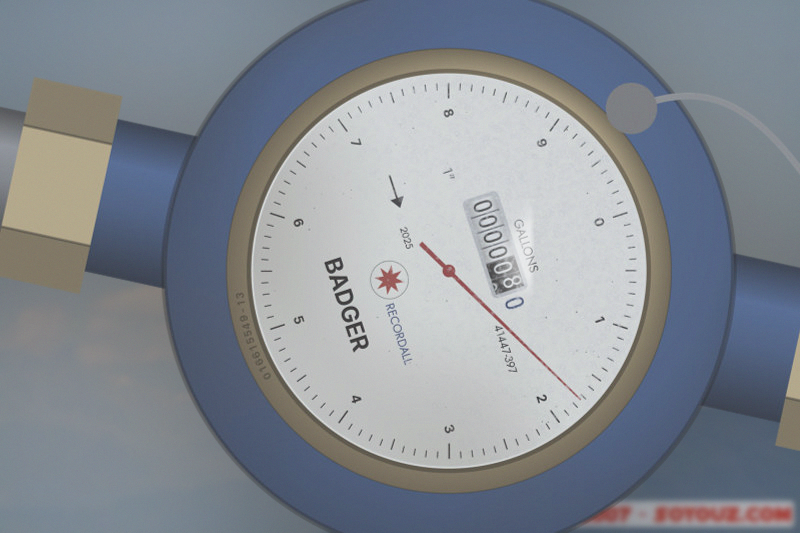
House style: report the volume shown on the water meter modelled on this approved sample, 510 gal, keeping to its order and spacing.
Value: 81.7 gal
